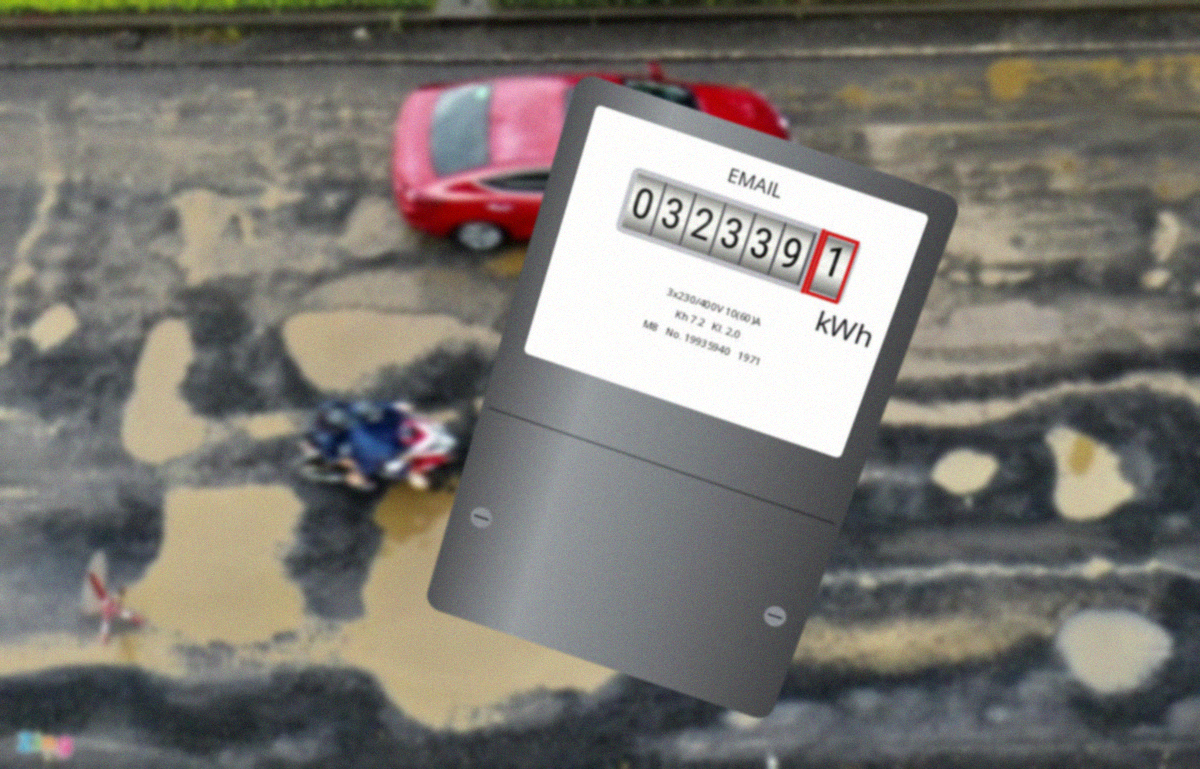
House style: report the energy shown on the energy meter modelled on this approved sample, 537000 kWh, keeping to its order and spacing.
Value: 32339.1 kWh
